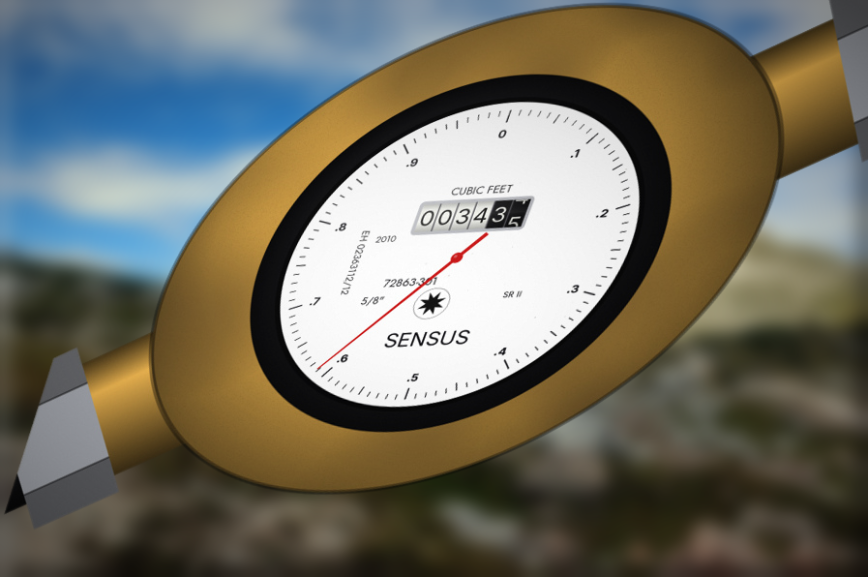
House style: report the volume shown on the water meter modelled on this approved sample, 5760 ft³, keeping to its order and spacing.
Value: 3434.61 ft³
